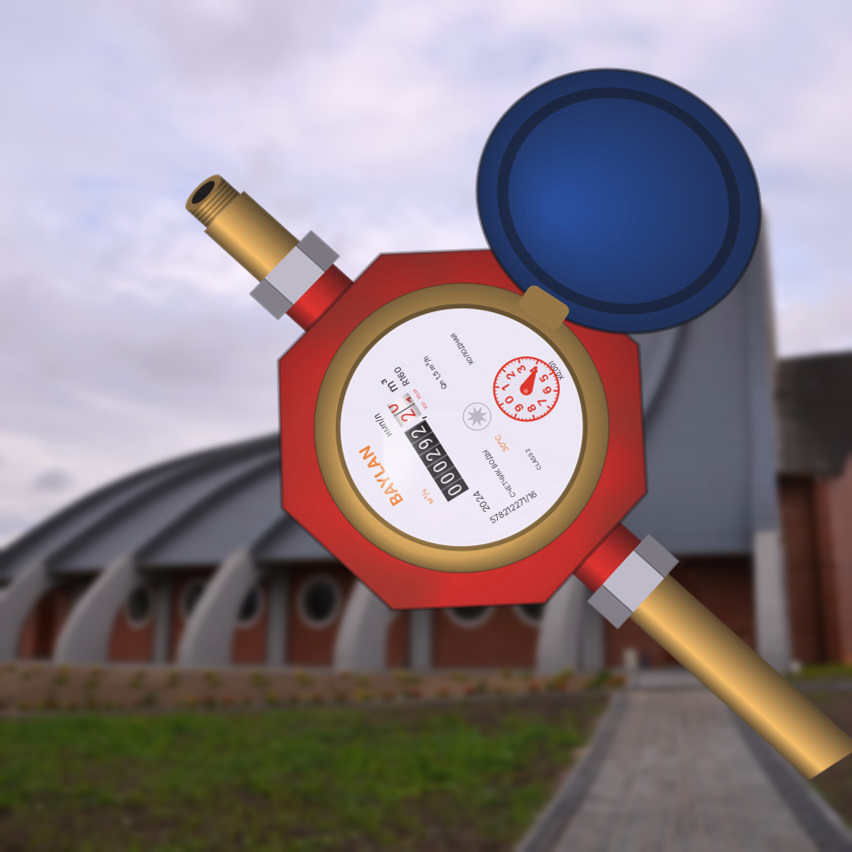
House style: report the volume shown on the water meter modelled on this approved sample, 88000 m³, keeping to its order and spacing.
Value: 292.204 m³
